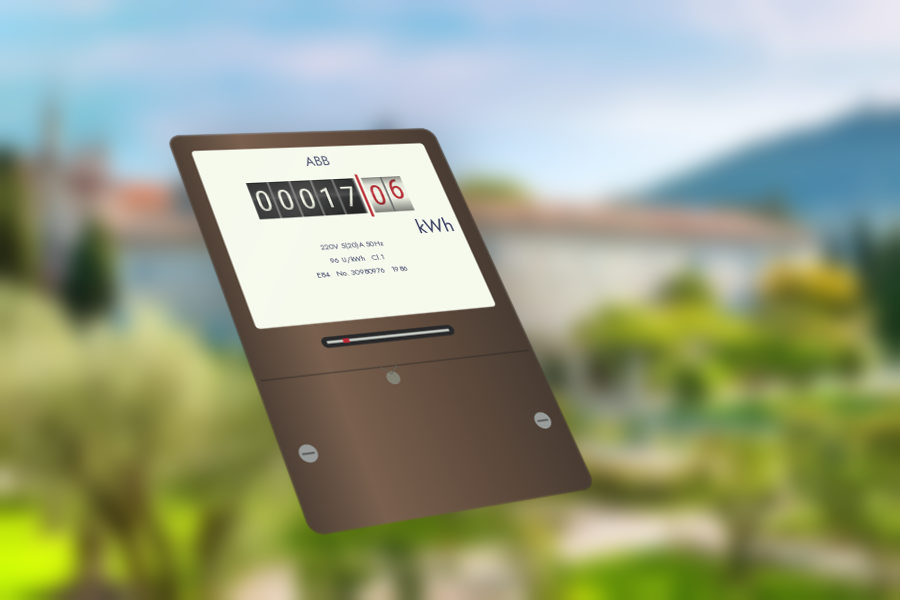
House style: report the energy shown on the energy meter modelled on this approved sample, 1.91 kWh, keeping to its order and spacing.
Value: 17.06 kWh
